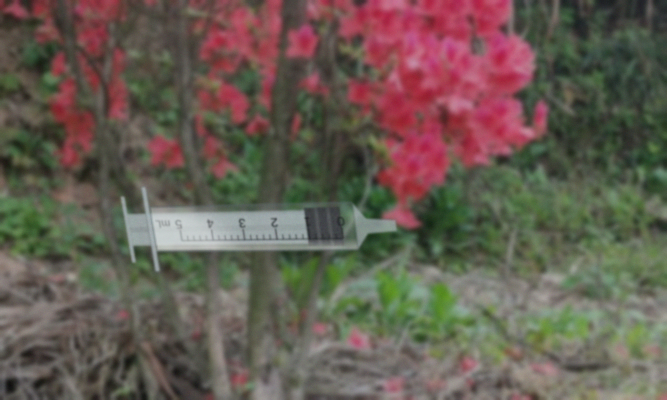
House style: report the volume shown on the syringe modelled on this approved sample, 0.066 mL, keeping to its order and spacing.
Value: 0 mL
